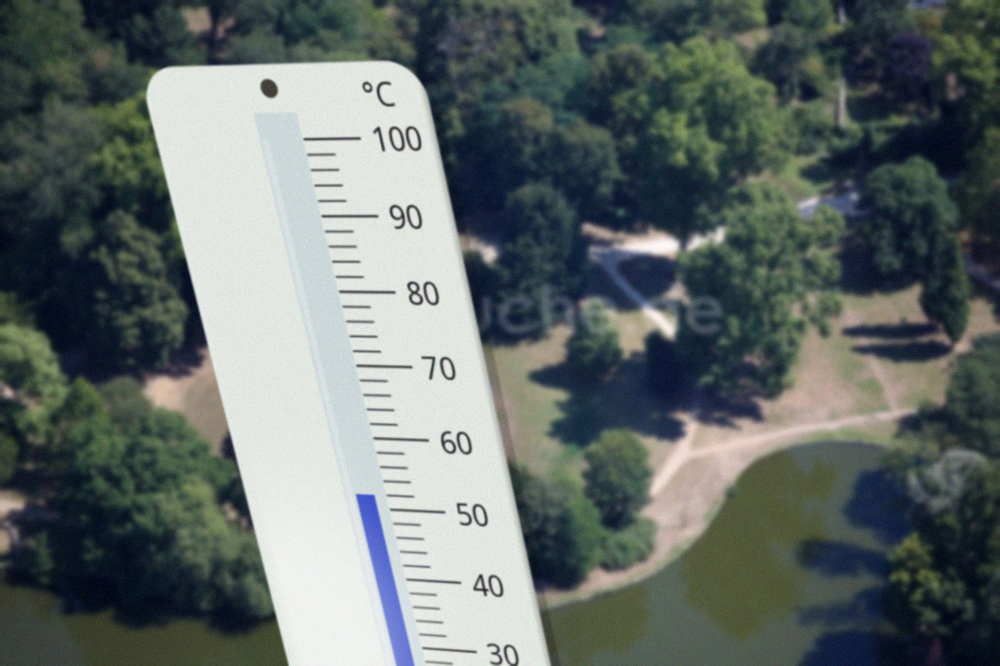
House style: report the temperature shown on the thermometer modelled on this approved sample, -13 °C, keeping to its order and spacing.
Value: 52 °C
